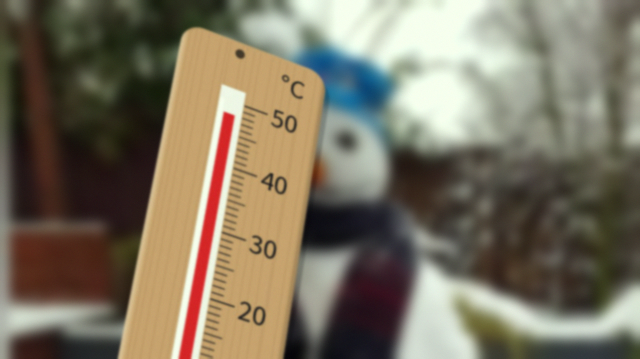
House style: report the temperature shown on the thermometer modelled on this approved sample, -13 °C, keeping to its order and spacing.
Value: 48 °C
